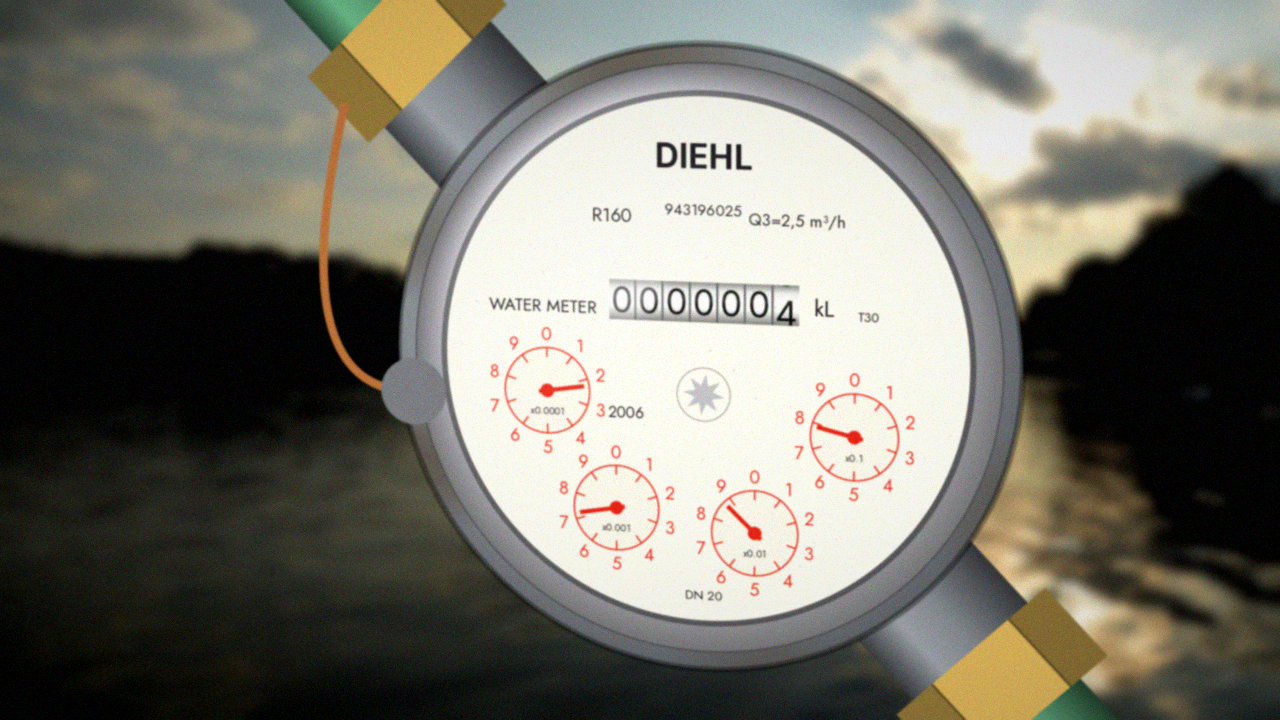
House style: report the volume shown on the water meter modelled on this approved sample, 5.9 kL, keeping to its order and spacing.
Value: 3.7872 kL
